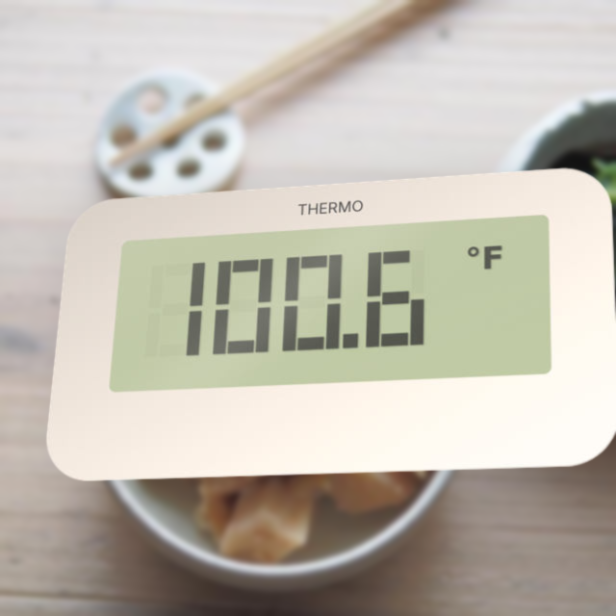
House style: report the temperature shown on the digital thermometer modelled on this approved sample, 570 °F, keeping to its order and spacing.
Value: 100.6 °F
